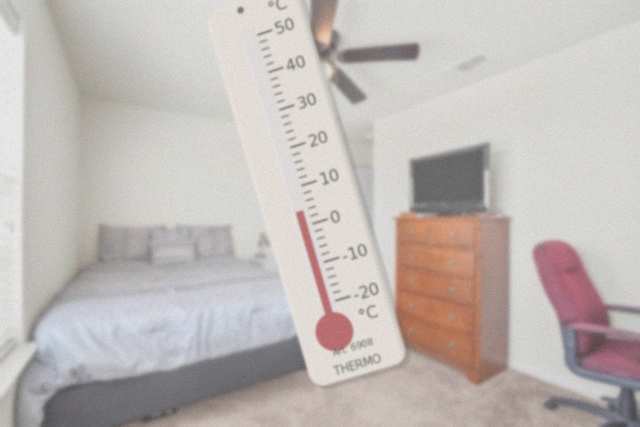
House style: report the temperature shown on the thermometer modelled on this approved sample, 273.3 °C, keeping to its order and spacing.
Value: 4 °C
